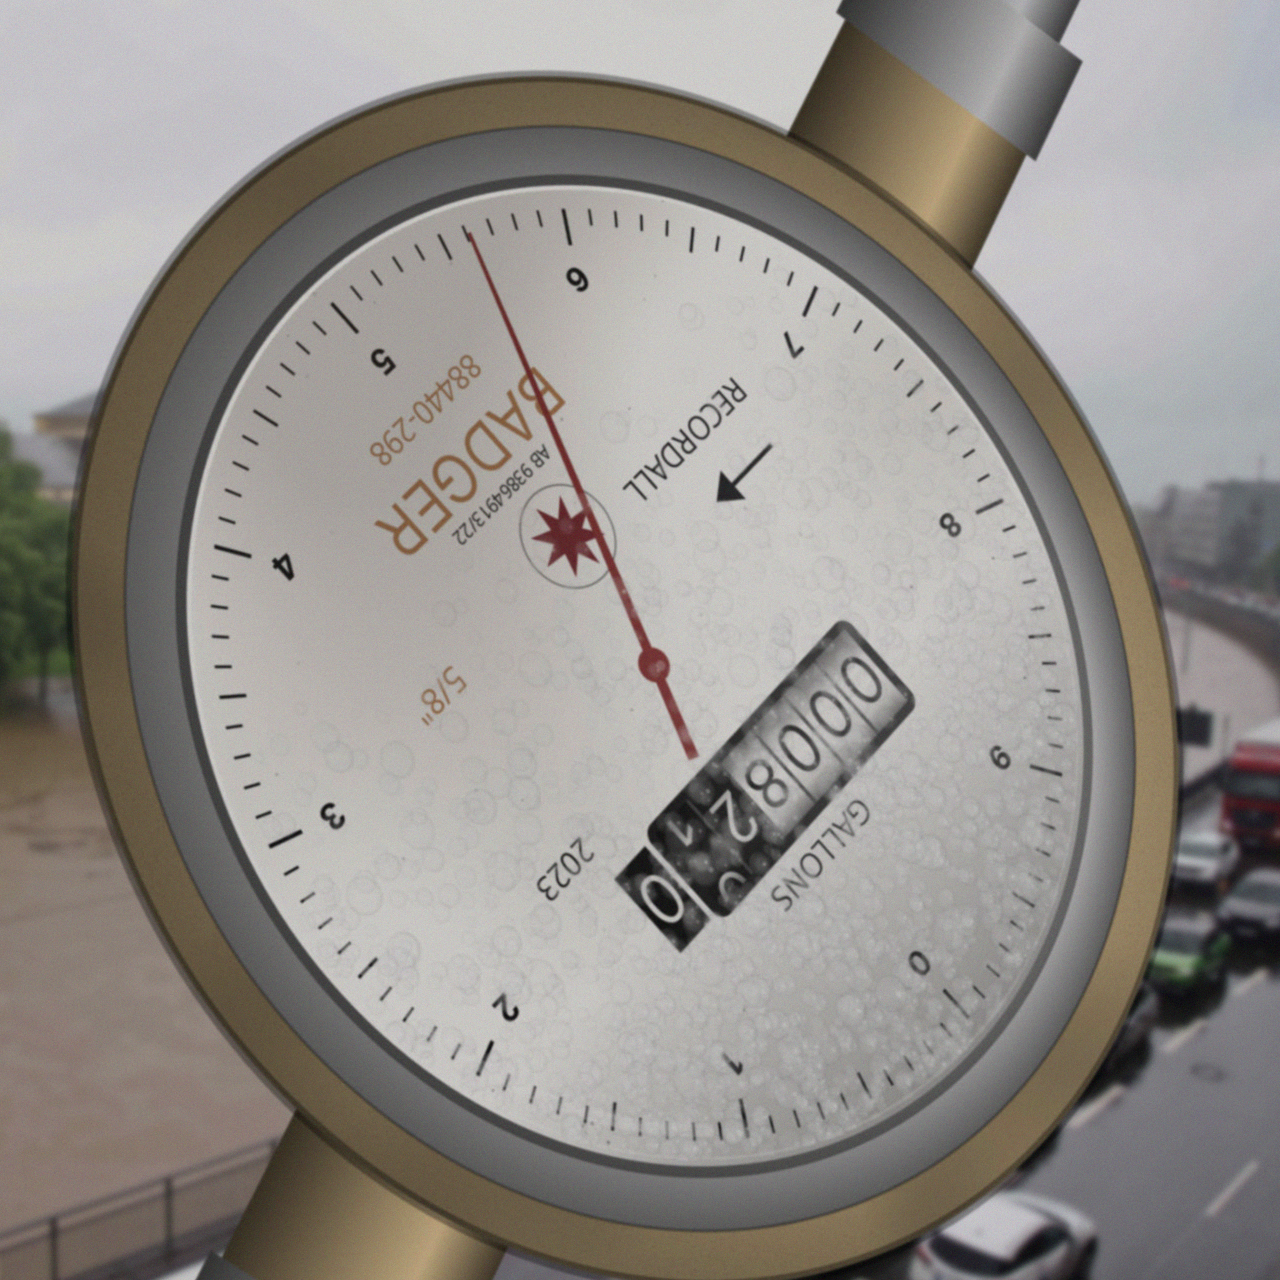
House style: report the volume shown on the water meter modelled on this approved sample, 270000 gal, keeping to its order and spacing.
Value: 8205.6 gal
